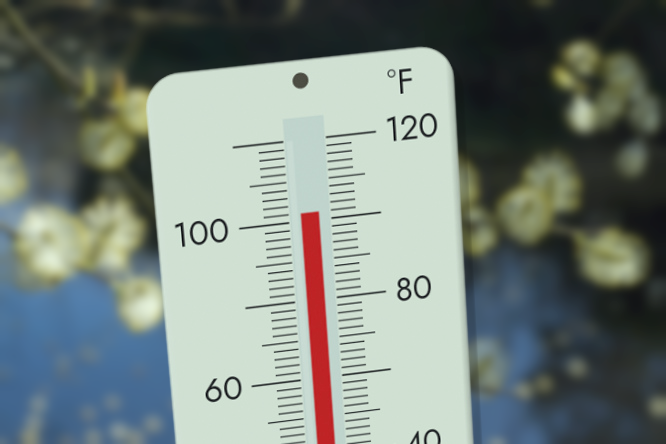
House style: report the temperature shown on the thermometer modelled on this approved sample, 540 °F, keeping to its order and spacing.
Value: 102 °F
